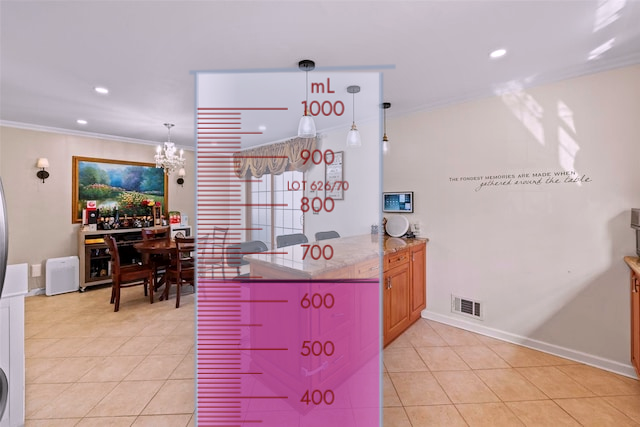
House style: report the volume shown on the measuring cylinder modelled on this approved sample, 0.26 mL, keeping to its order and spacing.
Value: 640 mL
